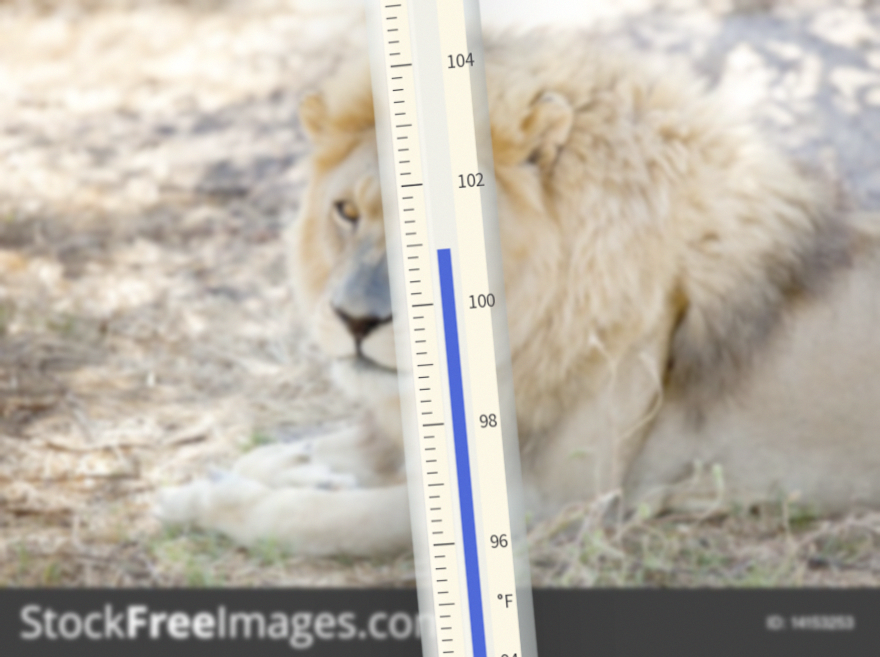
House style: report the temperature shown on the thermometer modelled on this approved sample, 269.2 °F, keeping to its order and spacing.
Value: 100.9 °F
